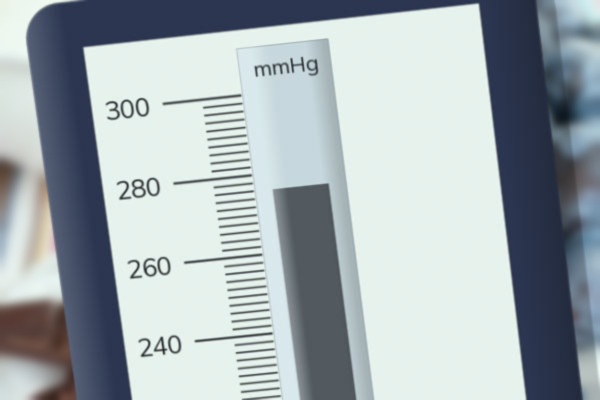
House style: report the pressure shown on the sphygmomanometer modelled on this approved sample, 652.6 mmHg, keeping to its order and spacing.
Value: 276 mmHg
